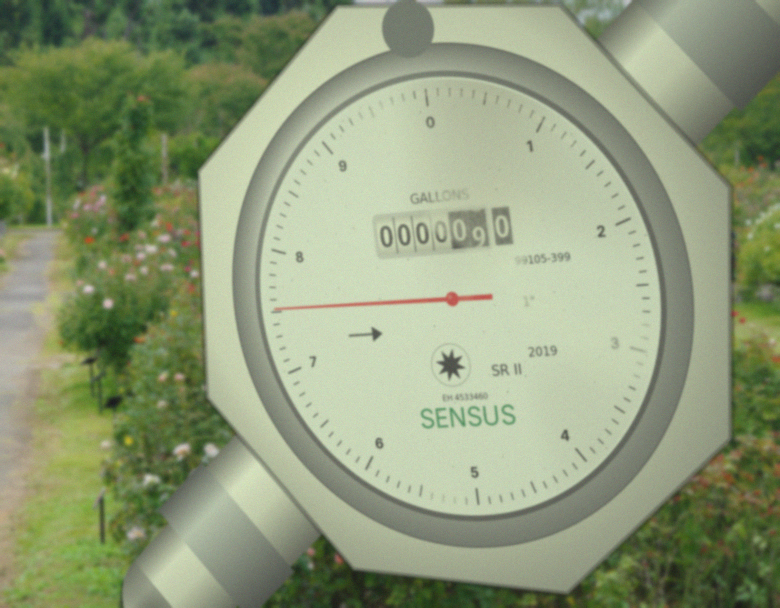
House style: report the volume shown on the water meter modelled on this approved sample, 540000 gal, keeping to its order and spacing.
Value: 87.5 gal
